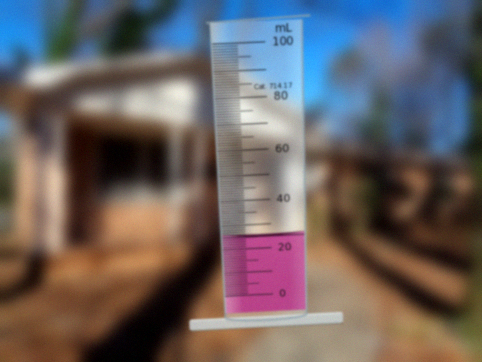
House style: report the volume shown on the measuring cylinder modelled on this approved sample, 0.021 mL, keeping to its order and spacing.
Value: 25 mL
